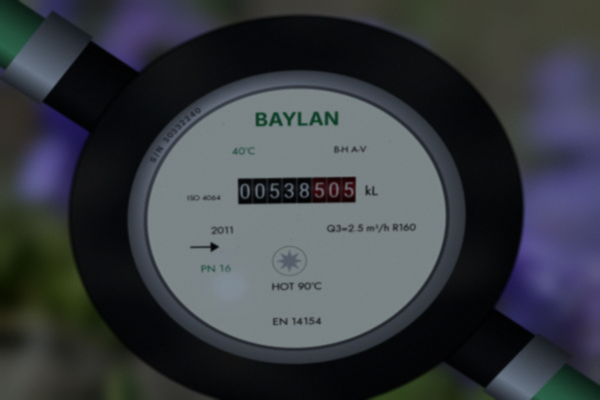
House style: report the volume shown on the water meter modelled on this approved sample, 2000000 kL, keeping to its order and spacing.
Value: 538.505 kL
